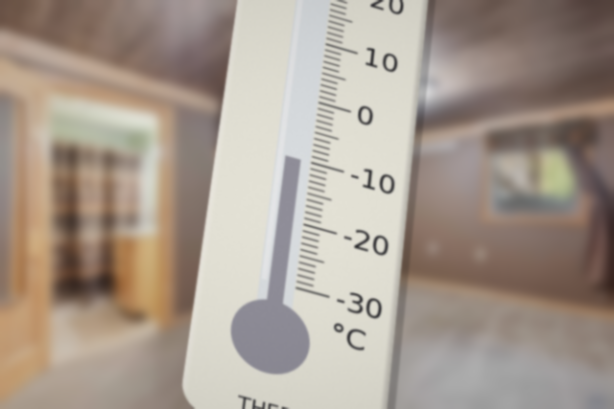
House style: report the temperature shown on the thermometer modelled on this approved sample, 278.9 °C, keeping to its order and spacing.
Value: -10 °C
